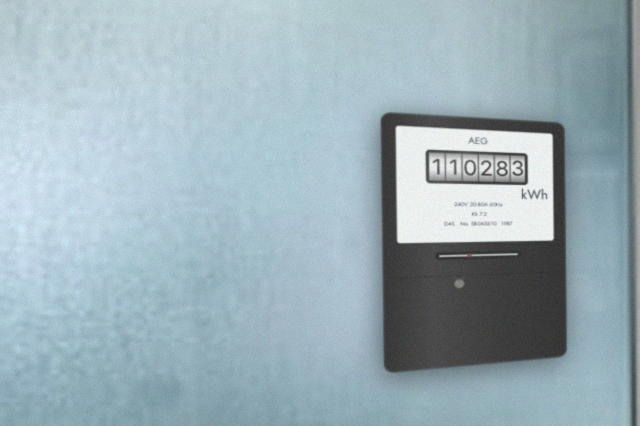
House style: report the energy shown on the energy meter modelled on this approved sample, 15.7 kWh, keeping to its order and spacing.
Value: 110283 kWh
